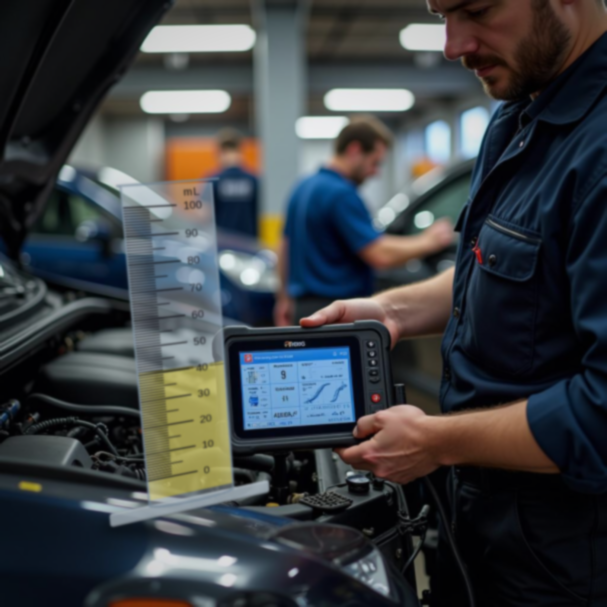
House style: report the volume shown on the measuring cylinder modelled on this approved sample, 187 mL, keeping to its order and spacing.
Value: 40 mL
